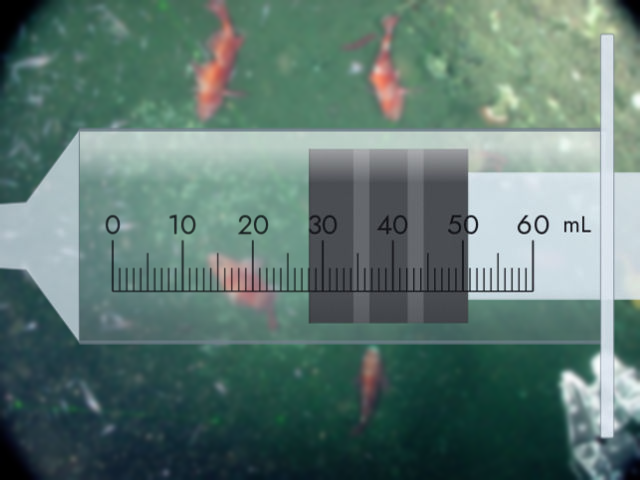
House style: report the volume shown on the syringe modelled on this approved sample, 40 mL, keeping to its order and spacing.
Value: 28 mL
